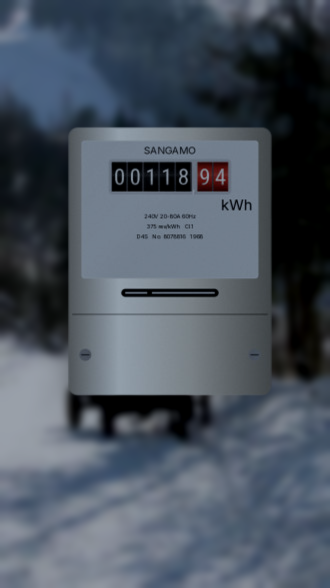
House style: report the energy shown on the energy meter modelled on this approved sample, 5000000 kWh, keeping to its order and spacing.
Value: 118.94 kWh
